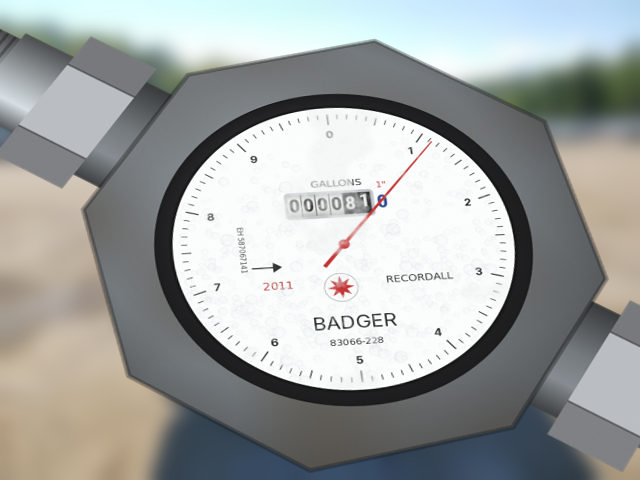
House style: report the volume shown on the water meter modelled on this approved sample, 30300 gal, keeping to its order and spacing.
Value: 811.1 gal
